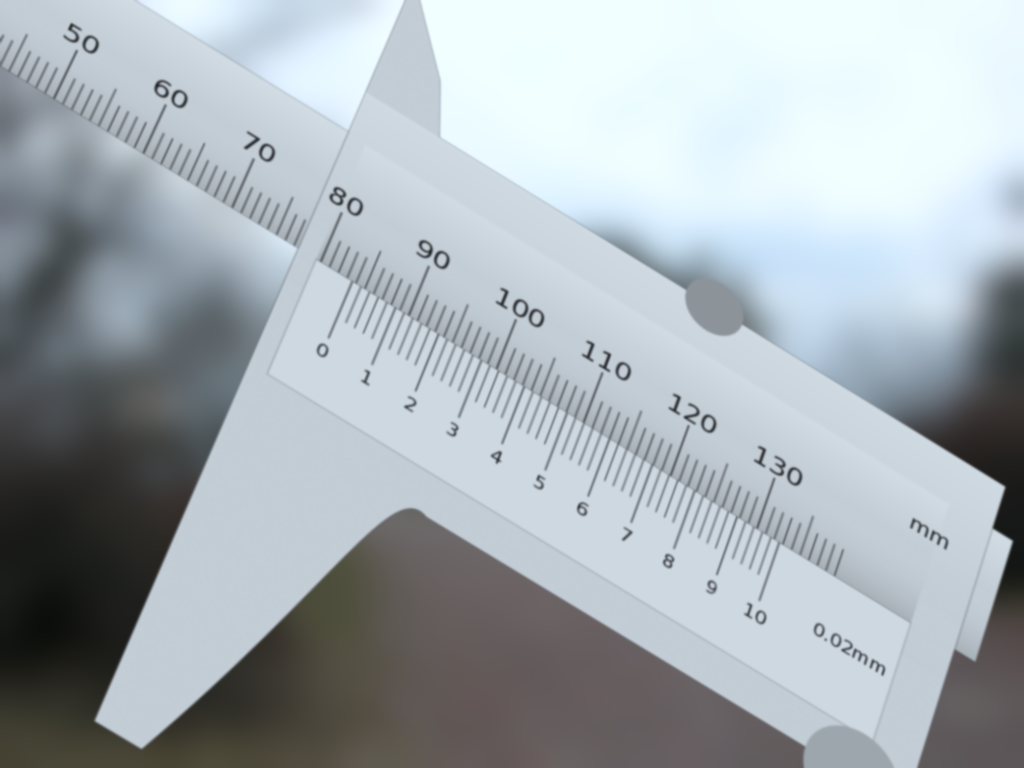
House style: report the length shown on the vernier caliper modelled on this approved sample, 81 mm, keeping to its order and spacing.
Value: 83.6 mm
